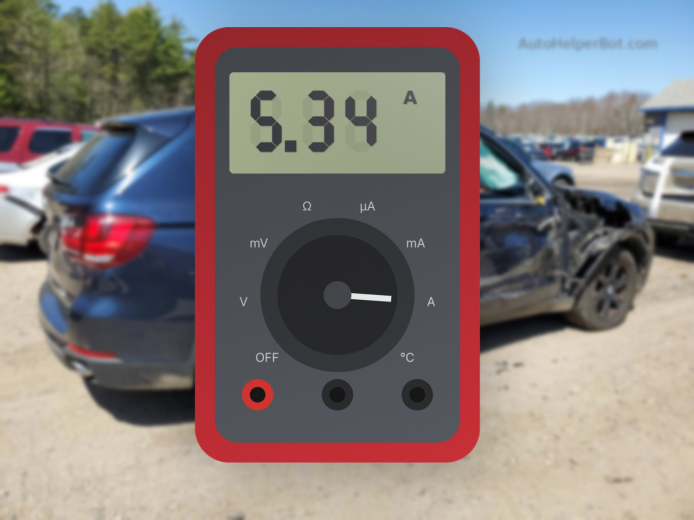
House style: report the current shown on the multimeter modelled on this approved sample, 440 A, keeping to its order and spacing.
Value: 5.34 A
